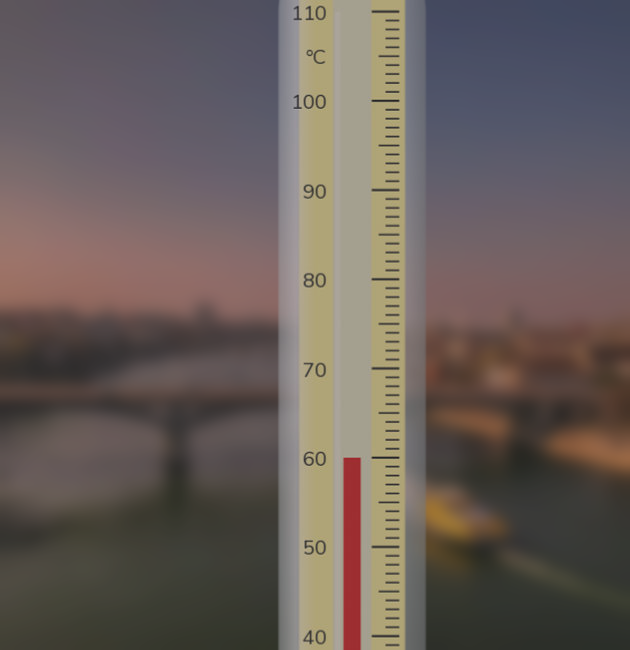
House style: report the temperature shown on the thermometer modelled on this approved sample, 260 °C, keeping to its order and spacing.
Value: 60 °C
